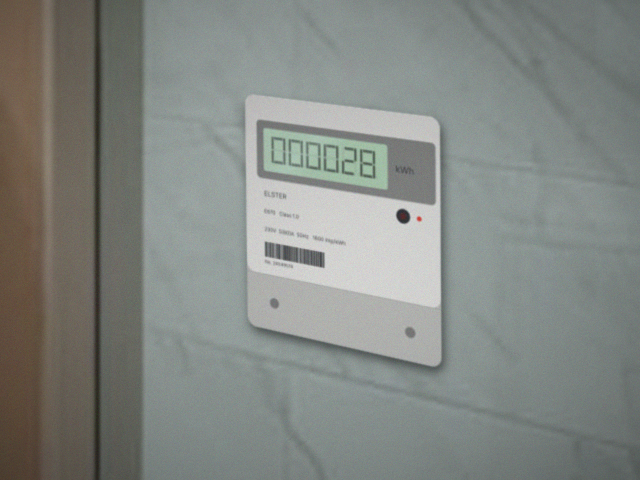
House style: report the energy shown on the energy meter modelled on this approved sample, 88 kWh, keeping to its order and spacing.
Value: 28 kWh
